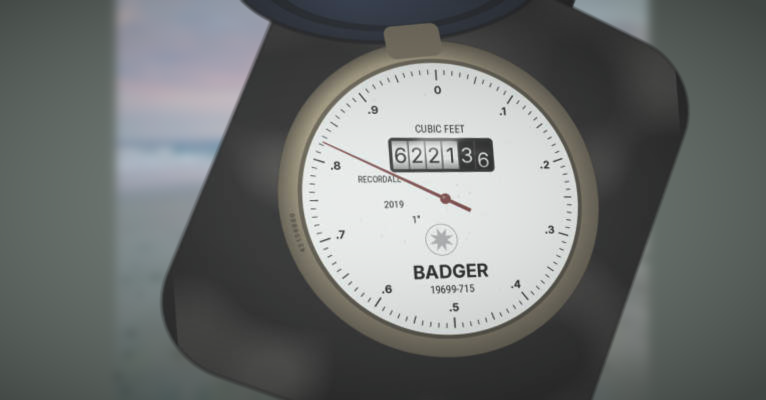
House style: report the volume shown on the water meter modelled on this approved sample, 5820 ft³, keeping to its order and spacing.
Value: 622135.82 ft³
